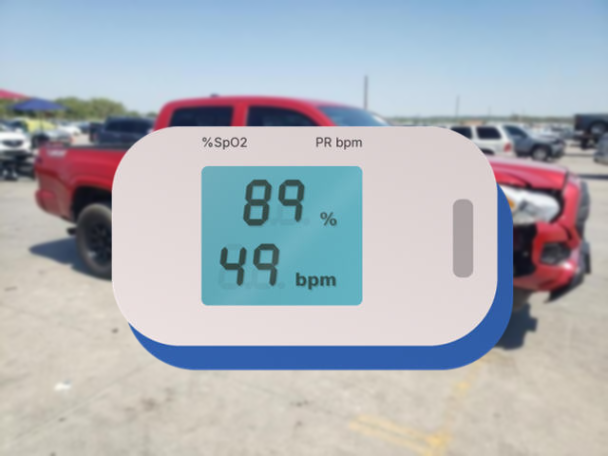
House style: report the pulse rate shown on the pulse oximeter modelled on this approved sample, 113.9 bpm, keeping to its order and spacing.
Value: 49 bpm
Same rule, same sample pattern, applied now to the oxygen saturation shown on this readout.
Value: 89 %
